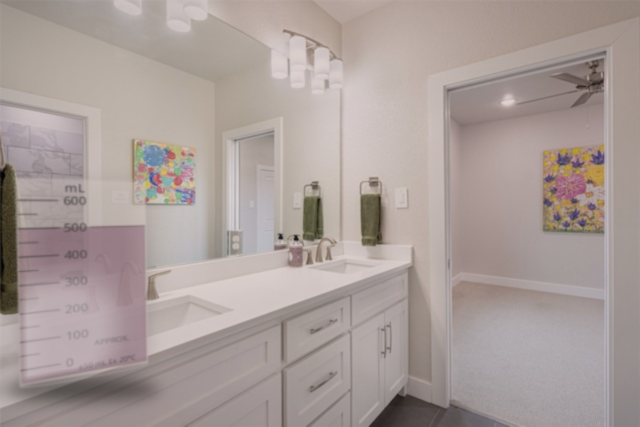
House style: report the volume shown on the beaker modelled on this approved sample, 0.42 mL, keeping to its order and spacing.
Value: 500 mL
